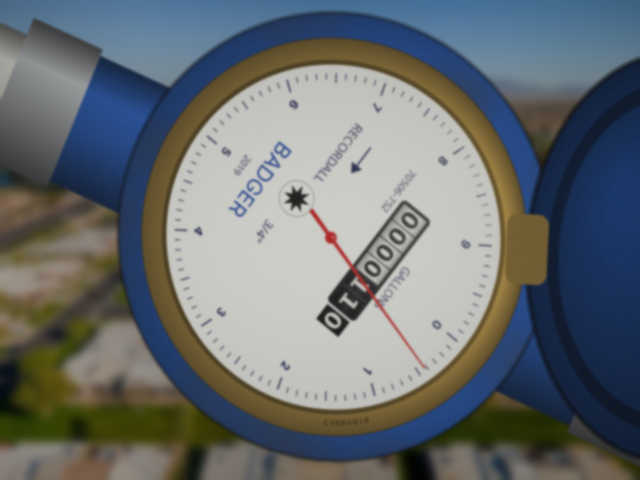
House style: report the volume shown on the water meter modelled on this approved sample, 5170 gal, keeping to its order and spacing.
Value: 110.4 gal
